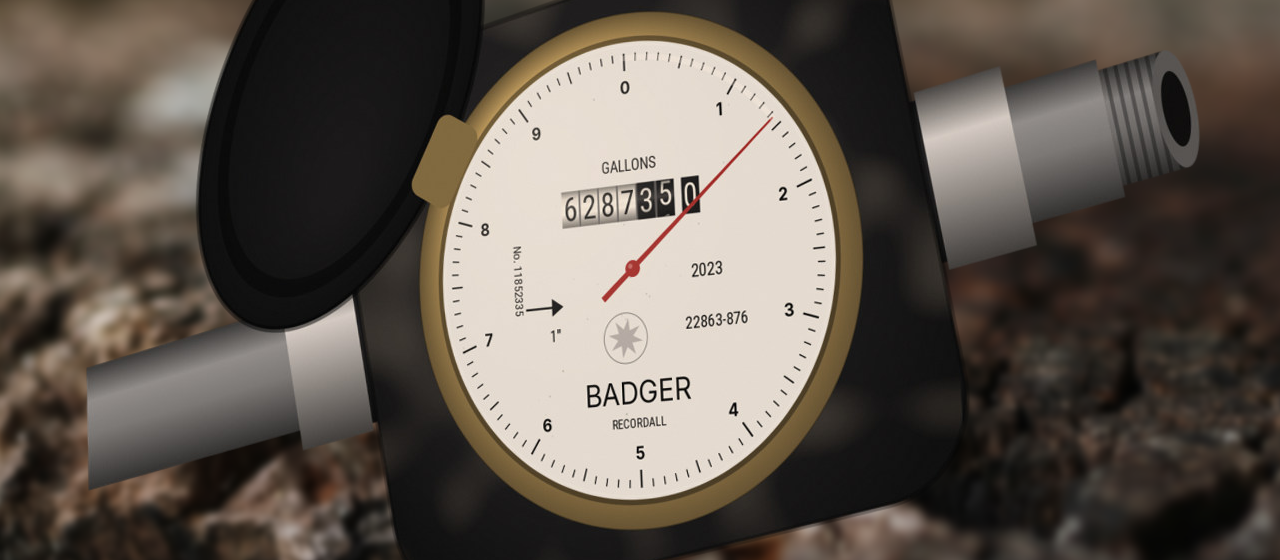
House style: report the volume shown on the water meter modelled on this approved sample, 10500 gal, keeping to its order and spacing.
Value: 6287351.4 gal
